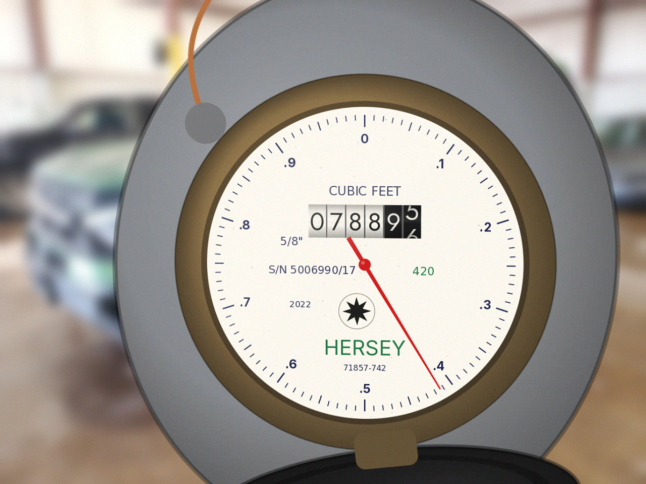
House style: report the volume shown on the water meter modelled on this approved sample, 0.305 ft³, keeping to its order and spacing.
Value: 78895.41 ft³
